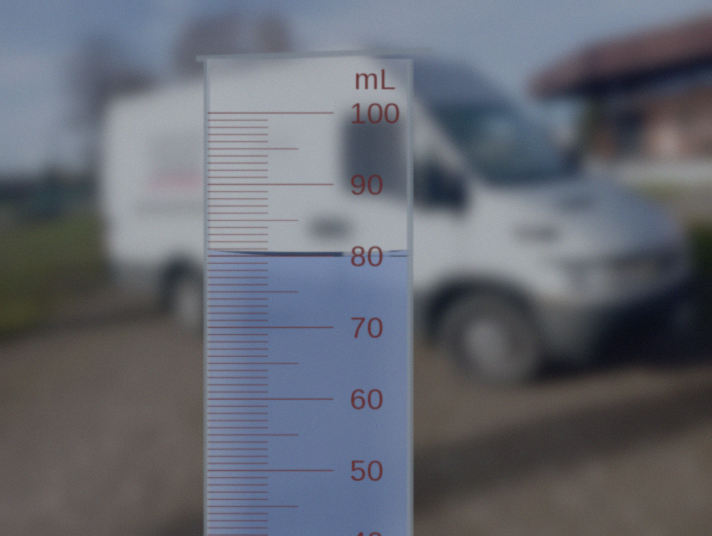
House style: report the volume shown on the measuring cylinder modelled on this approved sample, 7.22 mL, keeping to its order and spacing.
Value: 80 mL
